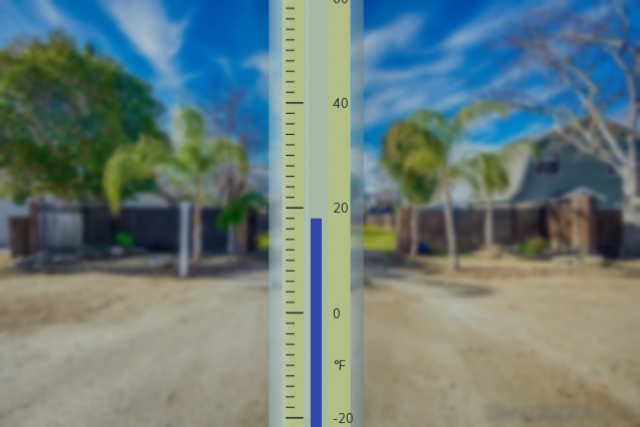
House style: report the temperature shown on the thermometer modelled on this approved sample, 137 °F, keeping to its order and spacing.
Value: 18 °F
